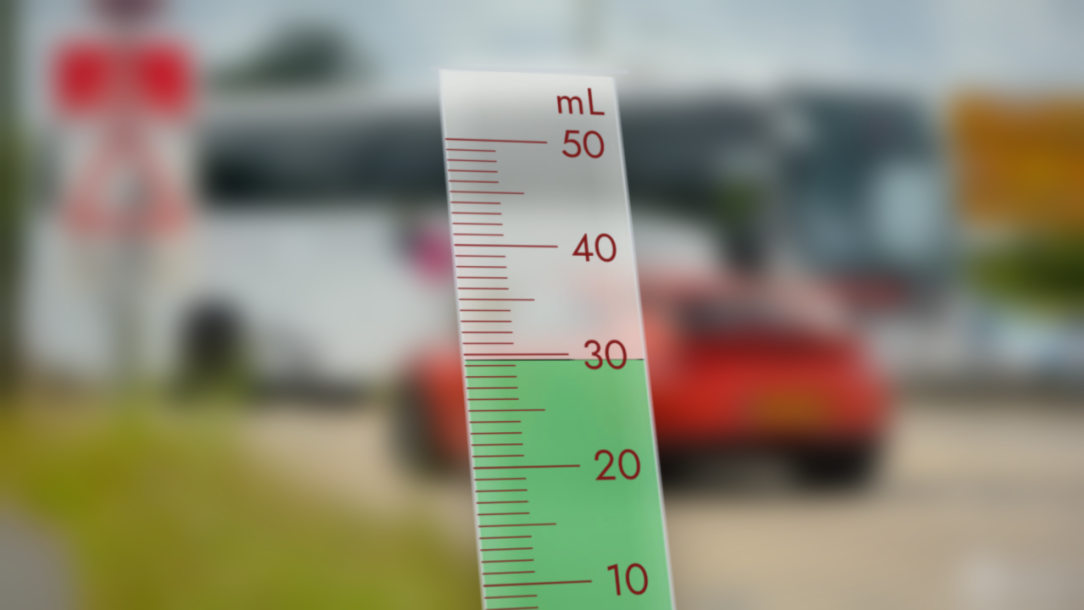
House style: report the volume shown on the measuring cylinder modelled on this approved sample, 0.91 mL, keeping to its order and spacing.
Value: 29.5 mL
